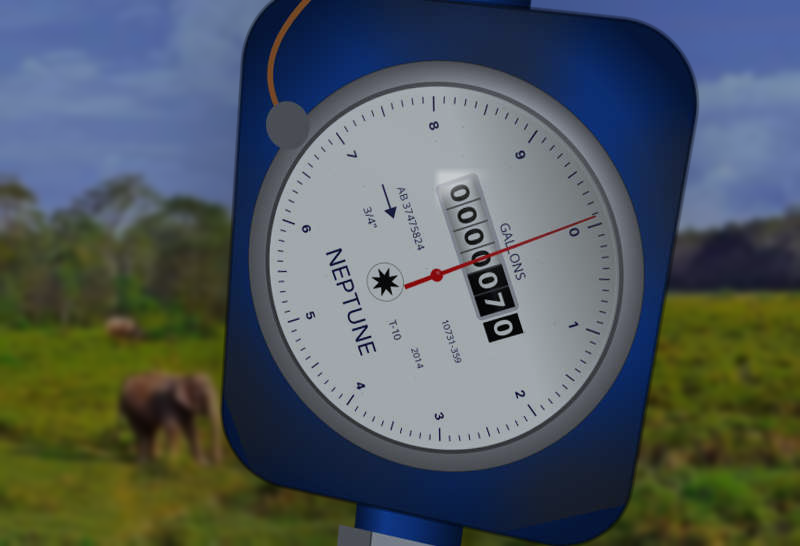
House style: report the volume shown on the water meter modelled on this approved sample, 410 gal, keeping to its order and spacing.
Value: 69.9 gal
